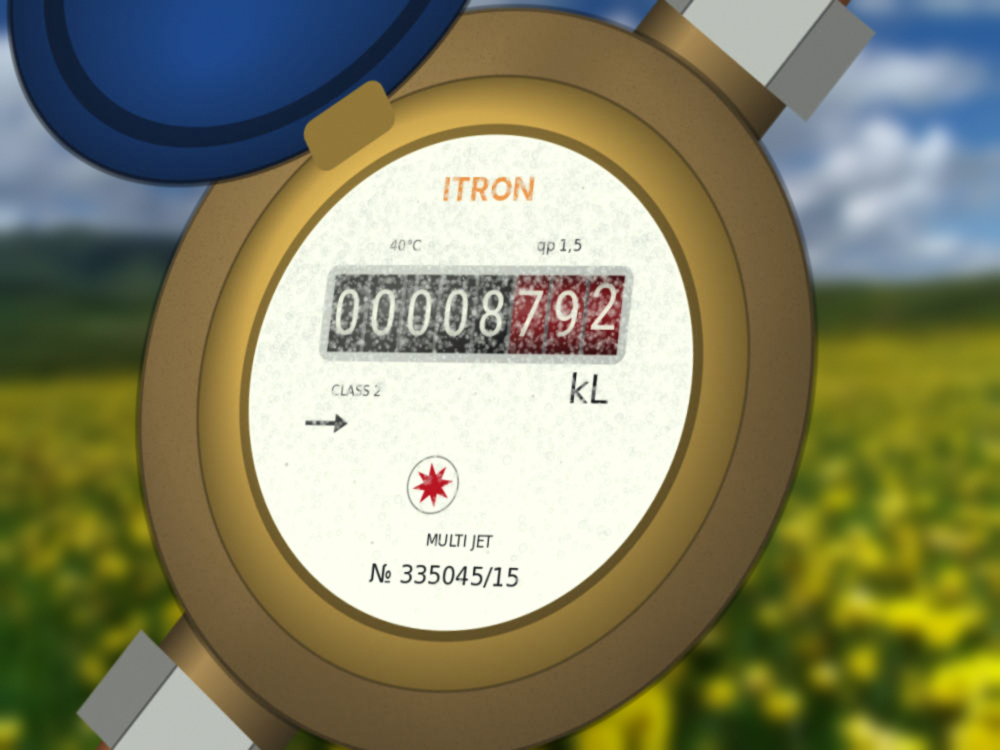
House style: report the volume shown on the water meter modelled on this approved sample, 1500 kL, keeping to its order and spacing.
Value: 8.792 kL
